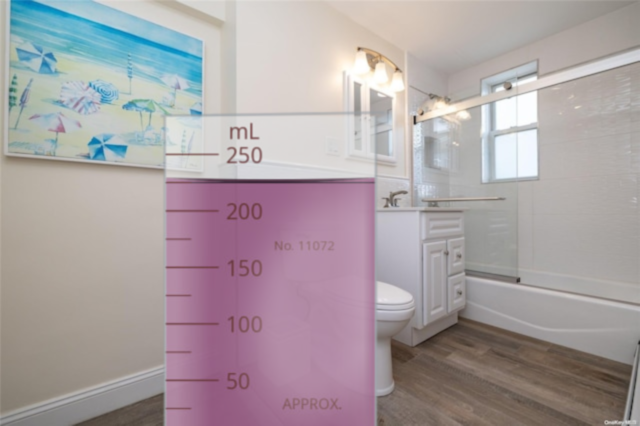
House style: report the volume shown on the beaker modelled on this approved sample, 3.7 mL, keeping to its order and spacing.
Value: 225 mL
